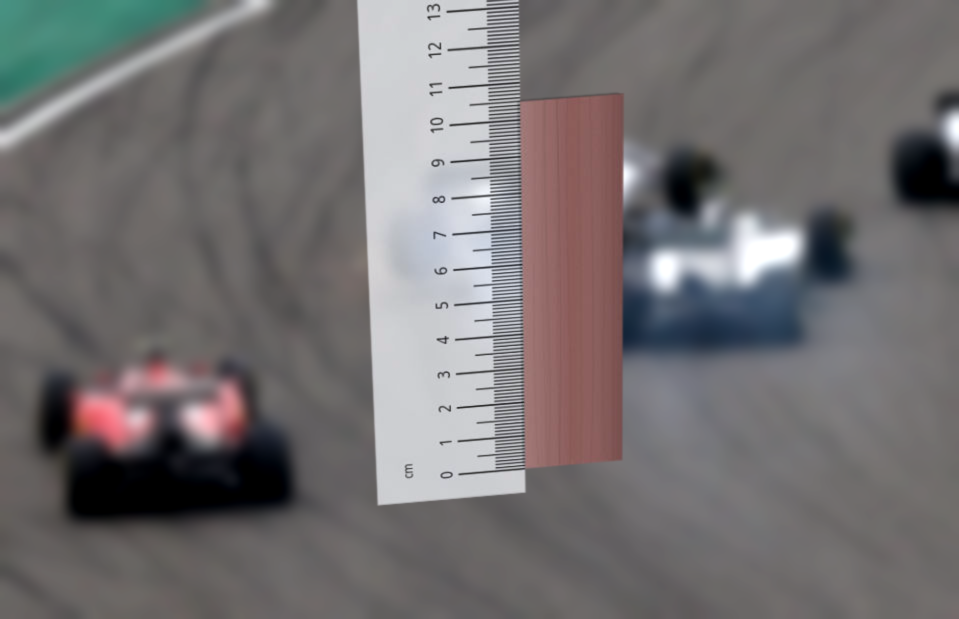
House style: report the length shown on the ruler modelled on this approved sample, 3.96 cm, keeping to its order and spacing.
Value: 10.5 cm
